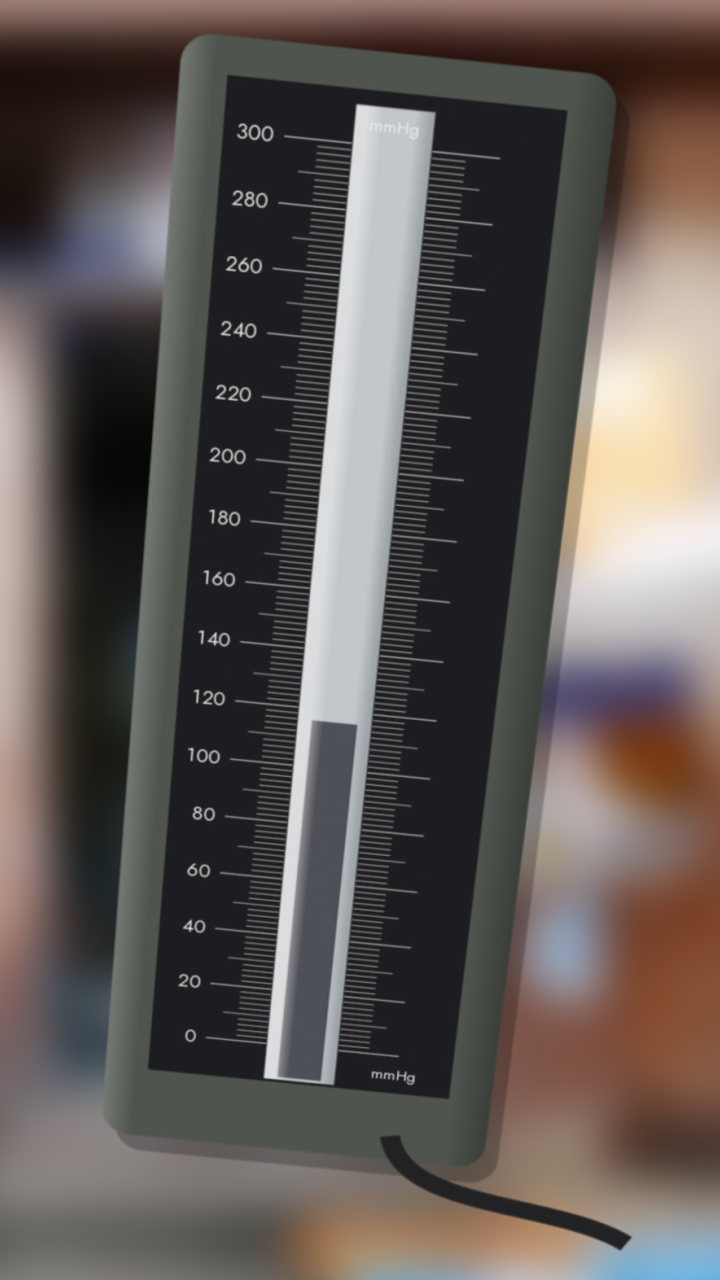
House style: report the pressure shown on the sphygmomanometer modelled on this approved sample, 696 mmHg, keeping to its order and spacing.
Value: 116 mmHg
